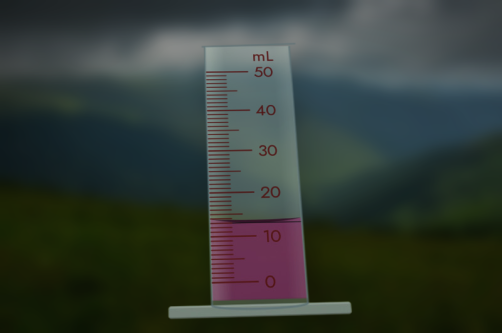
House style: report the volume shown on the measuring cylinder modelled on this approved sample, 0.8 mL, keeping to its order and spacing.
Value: 13 mL
